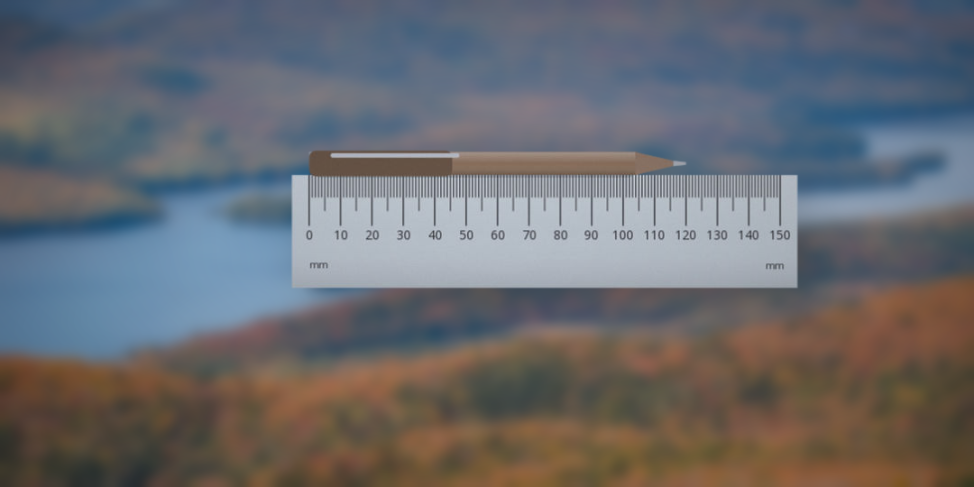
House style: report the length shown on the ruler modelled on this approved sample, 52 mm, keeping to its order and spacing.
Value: 120 mm
